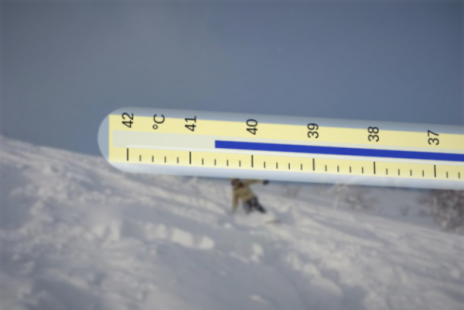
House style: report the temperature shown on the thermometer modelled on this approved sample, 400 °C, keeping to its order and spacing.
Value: 40.6 °C
